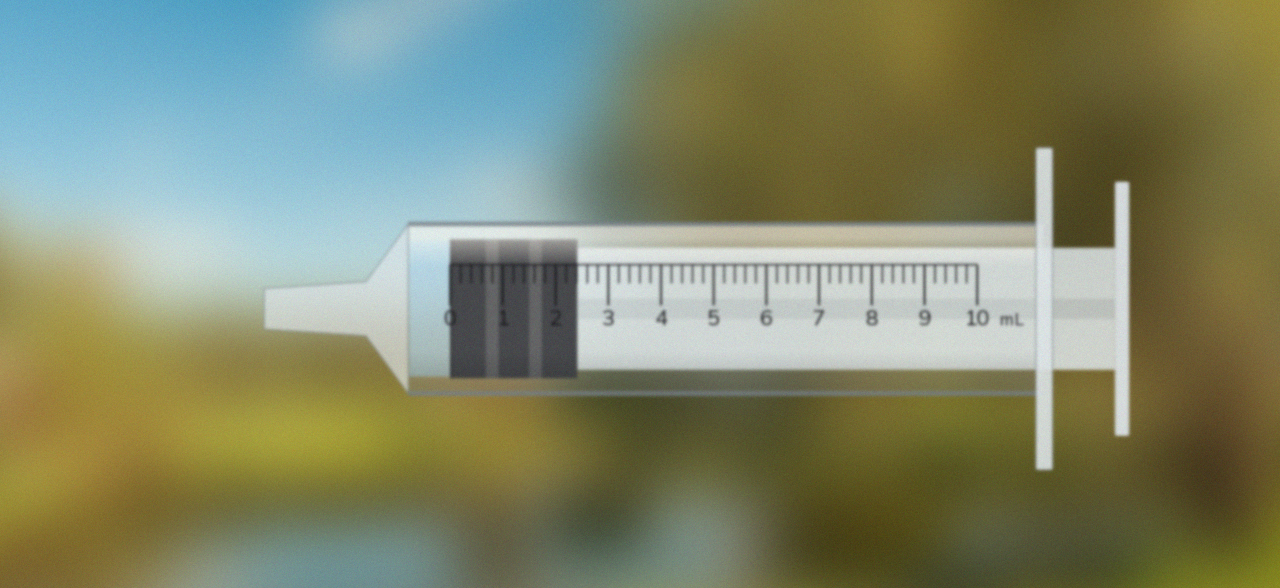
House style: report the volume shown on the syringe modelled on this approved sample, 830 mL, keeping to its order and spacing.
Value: 0 mL
